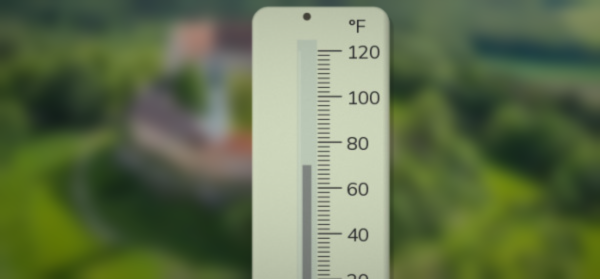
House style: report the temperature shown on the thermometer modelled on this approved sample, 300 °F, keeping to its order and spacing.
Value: 70 °F
